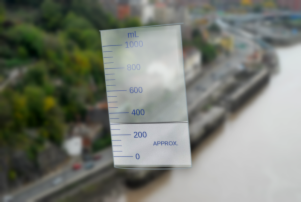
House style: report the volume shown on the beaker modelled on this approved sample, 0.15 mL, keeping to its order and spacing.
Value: 300 mL
